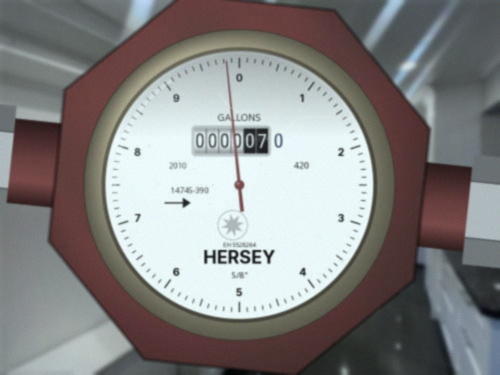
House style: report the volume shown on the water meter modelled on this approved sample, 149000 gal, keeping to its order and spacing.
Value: 69.8 gal
